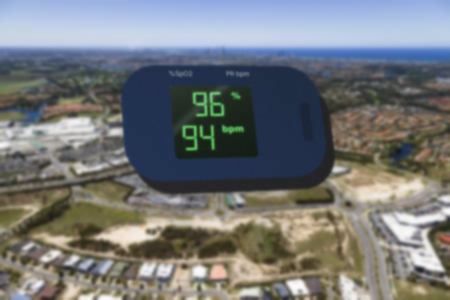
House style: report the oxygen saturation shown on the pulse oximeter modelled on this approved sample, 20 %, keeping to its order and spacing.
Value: 96 %
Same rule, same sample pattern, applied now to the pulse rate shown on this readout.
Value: 94 bpm
